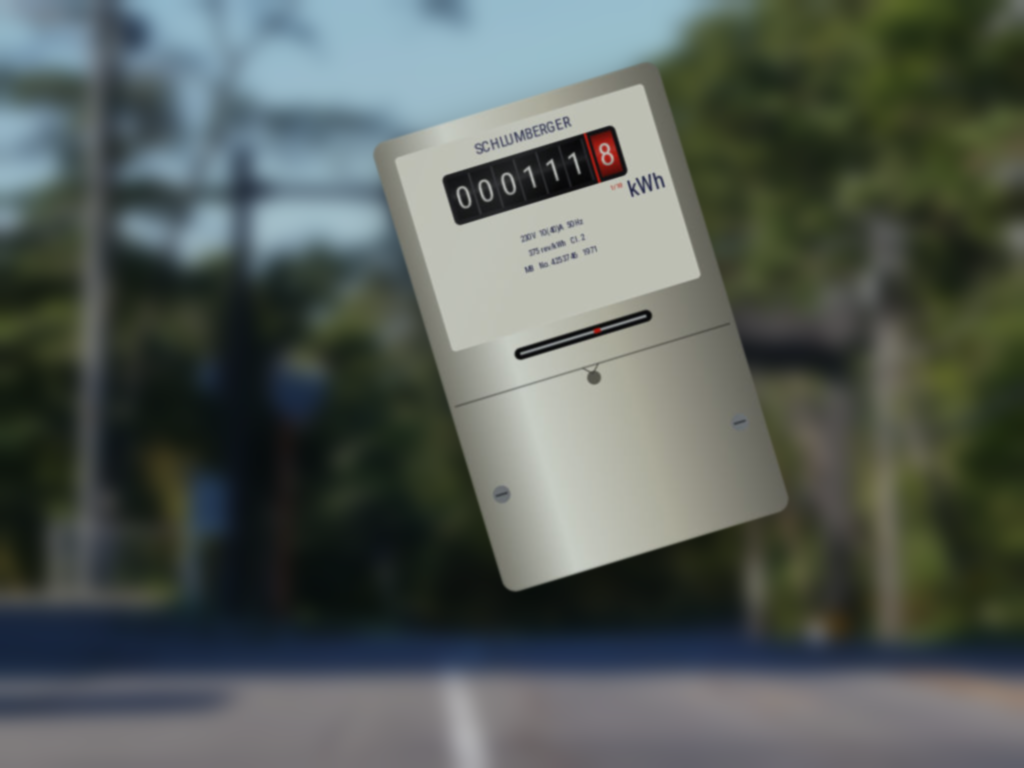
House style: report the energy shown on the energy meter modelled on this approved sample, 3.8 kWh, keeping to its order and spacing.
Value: 111.8 kWh
